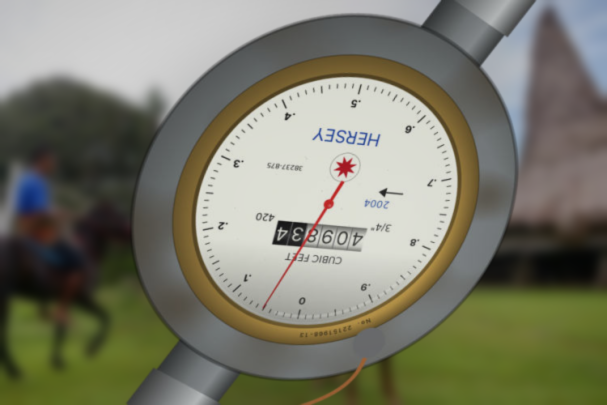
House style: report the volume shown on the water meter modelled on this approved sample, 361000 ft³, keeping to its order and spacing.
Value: 409834.05 ft³
